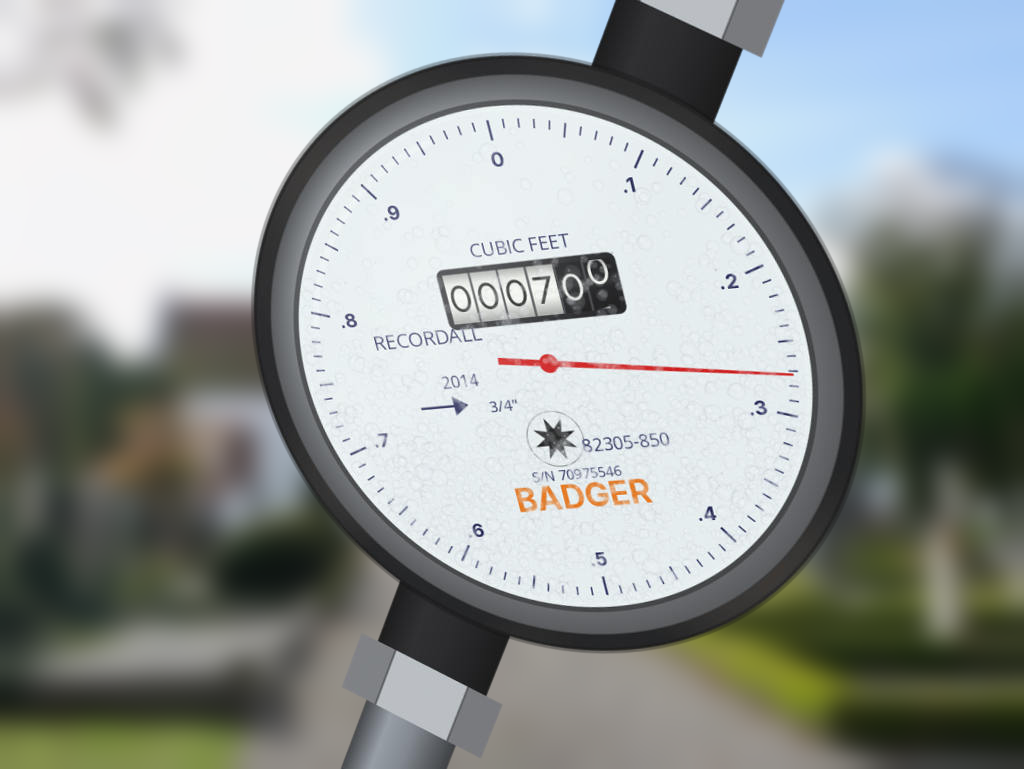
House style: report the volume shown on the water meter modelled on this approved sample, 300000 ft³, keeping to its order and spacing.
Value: 700.27 ft³
